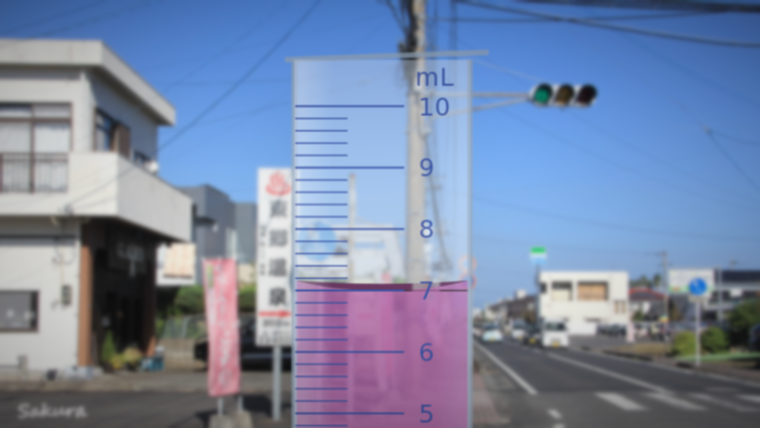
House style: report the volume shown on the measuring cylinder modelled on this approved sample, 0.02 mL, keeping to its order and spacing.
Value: 7 mL
